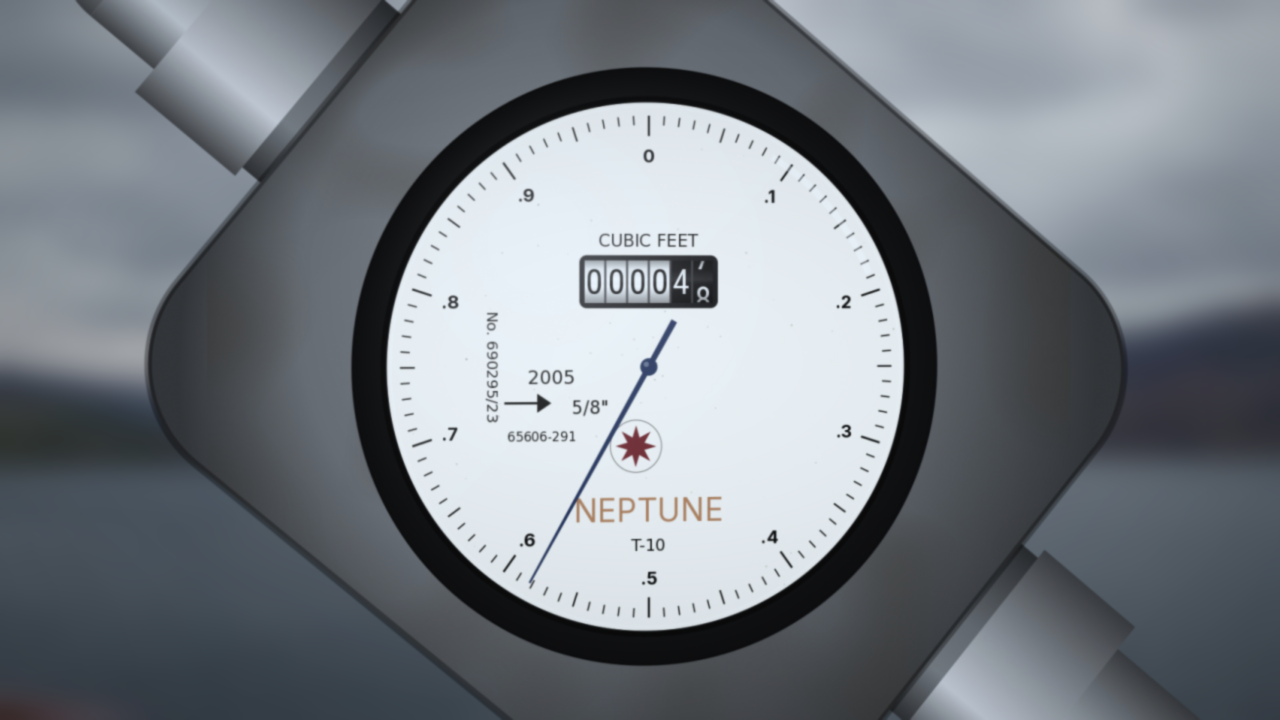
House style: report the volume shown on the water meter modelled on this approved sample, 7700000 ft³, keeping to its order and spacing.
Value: 47.58 ft³
